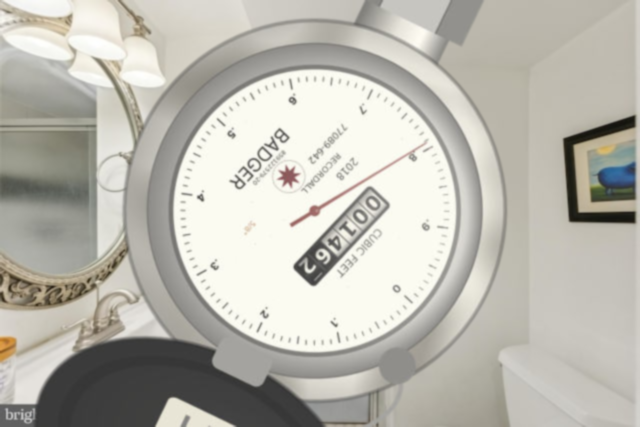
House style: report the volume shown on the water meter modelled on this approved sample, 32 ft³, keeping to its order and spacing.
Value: 1461.79 ft³
